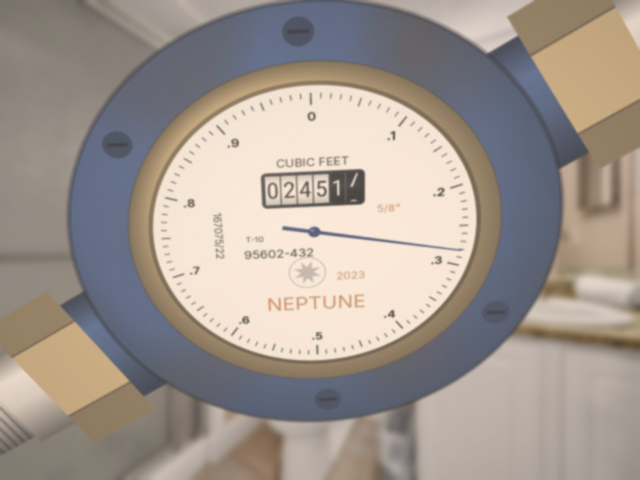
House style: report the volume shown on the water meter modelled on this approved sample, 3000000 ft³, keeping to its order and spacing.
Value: 24517.28 ft³
